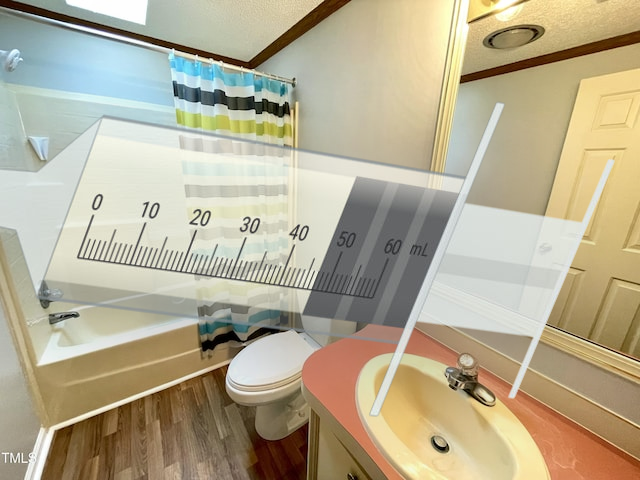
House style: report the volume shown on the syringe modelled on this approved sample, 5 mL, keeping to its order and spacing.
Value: 47 mL
